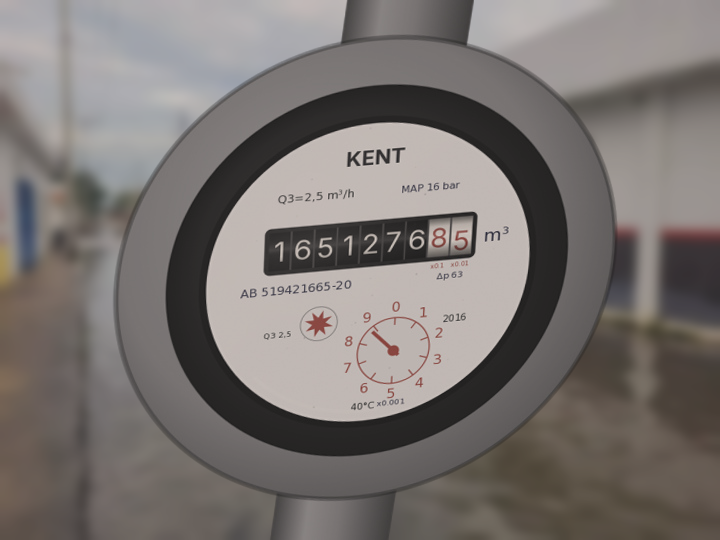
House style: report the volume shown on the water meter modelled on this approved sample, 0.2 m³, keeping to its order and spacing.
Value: 1651276.848 m³
